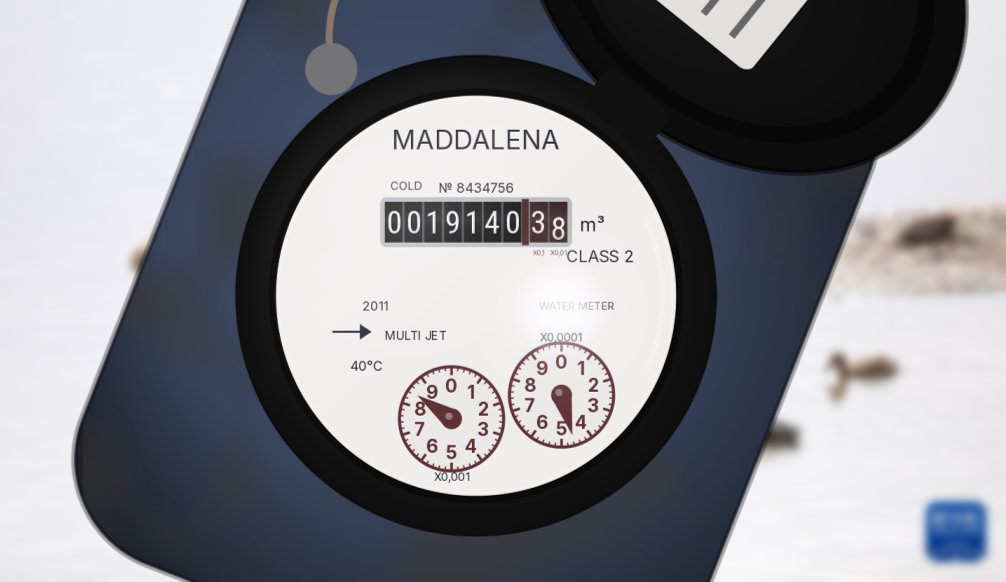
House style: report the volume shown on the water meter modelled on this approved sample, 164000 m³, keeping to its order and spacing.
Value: 19140.3784 m³
